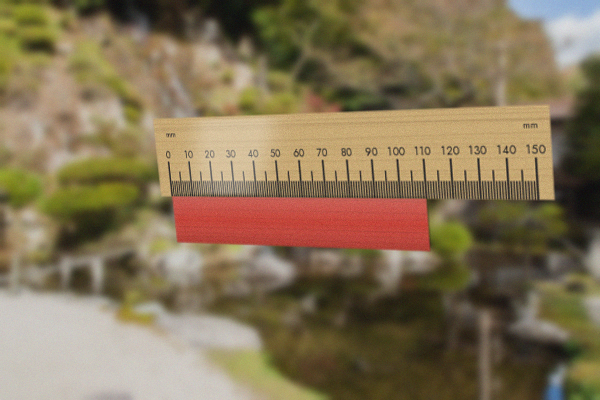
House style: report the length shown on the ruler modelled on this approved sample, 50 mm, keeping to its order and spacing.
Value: 110 mm
